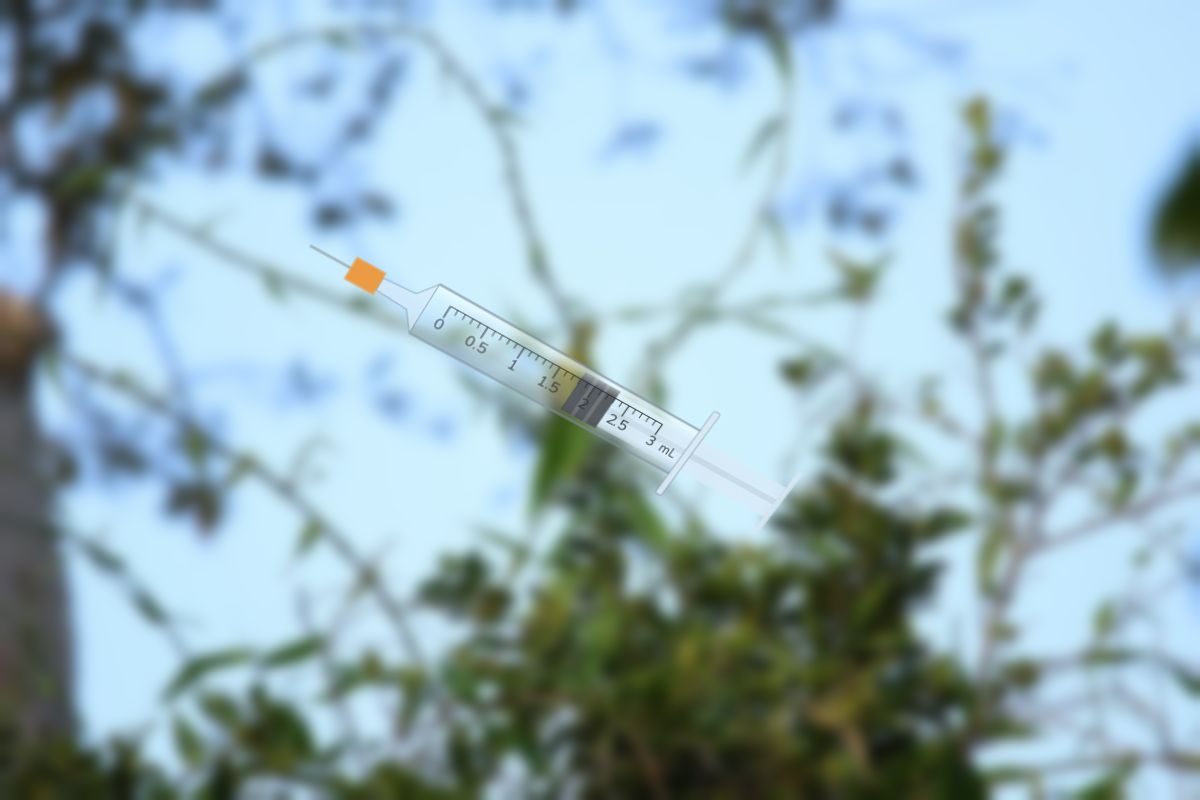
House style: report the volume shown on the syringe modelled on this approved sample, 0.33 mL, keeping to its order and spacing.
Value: 1.8 mL
